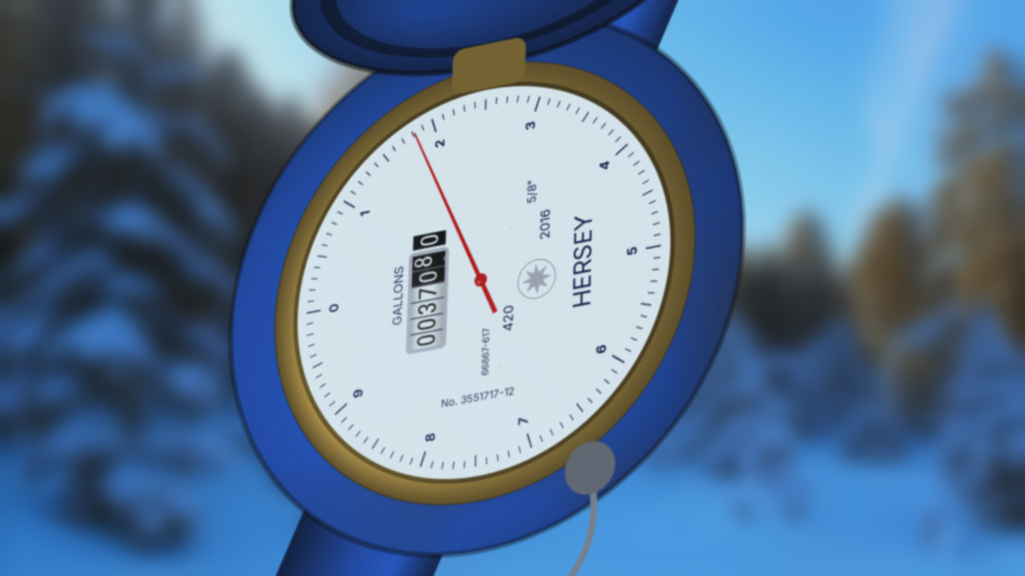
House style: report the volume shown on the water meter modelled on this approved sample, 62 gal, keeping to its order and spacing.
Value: 37081.8 gal
